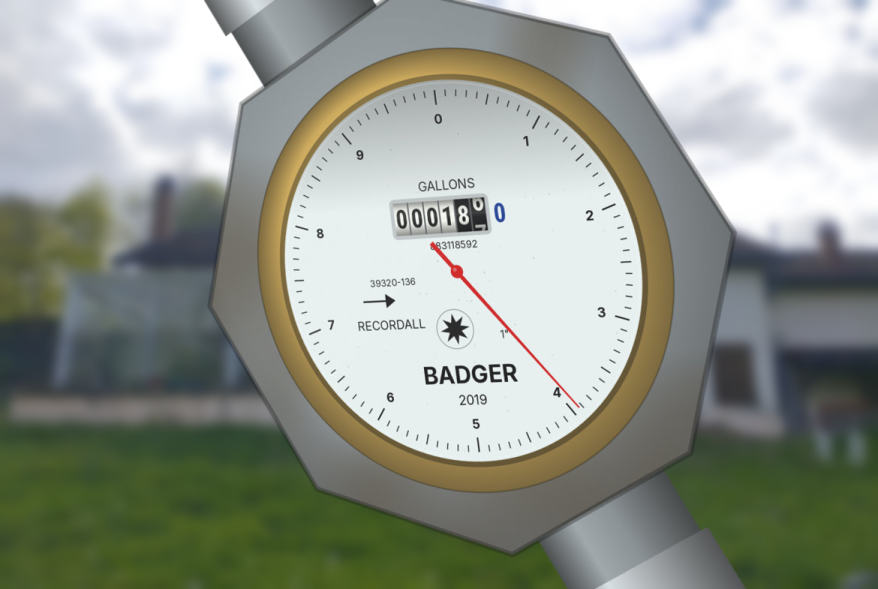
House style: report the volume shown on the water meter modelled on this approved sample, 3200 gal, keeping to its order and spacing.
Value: 1863.9 gal
